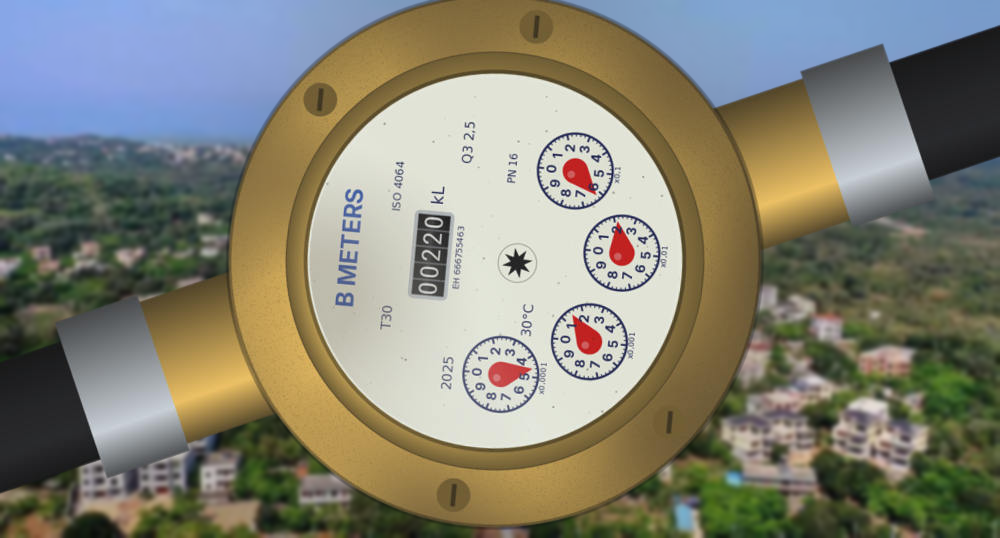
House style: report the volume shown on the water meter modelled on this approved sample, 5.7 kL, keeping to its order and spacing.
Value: 220.6214 kL
